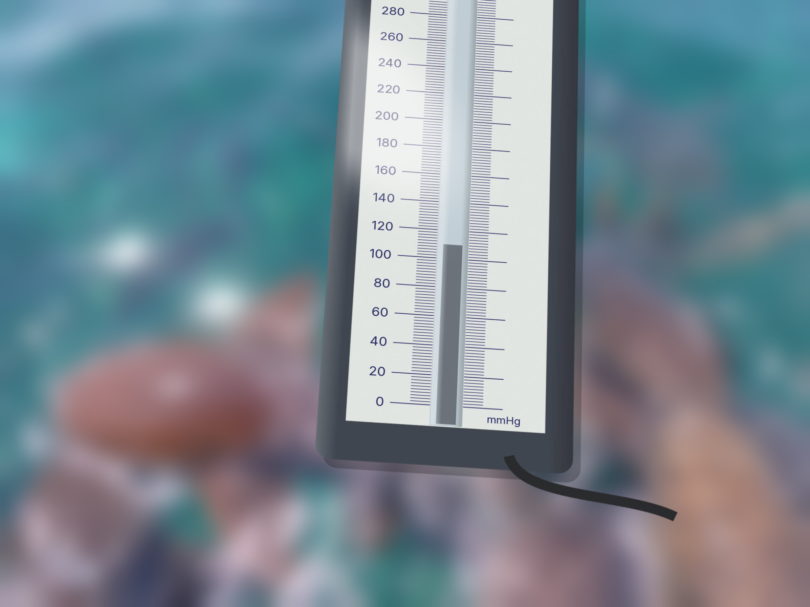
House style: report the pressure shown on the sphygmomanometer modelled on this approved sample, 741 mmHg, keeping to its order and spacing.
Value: 110 mmHg
